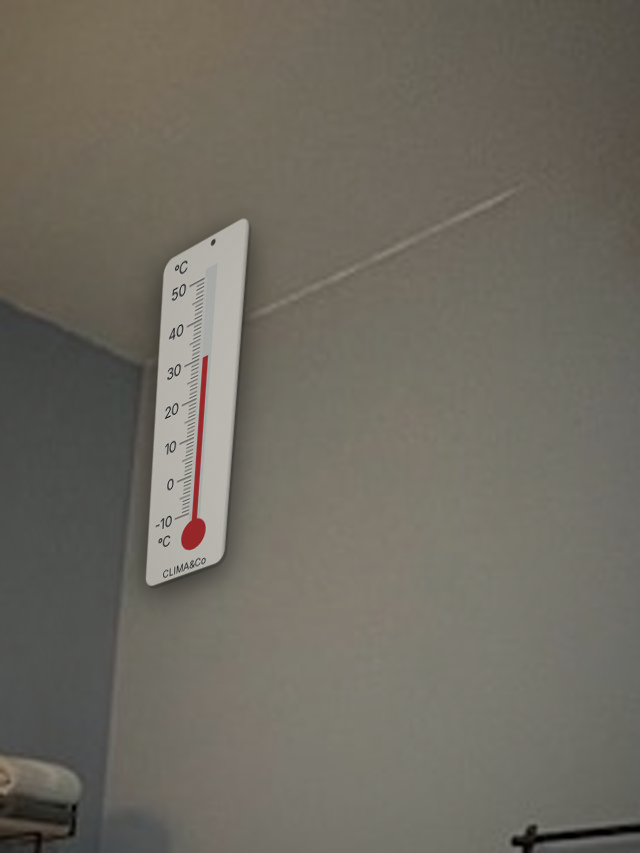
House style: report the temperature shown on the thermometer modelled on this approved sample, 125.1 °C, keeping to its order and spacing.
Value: 30 °C
